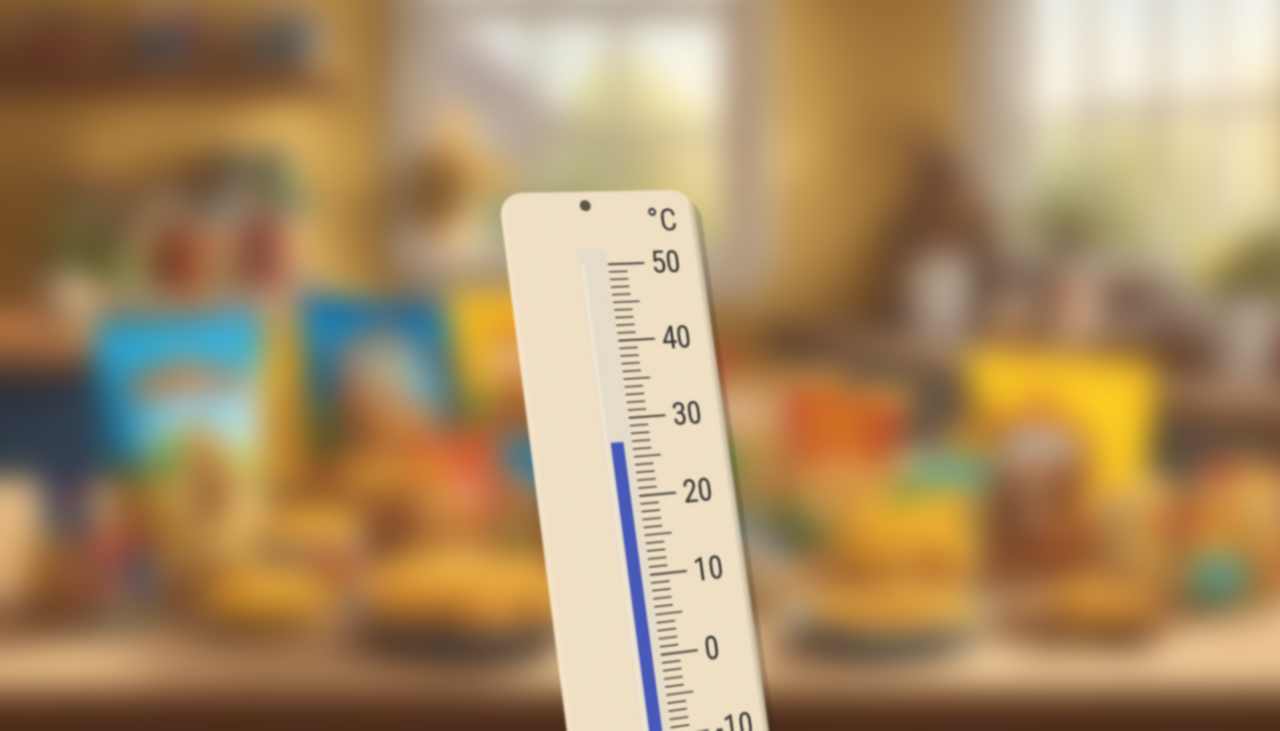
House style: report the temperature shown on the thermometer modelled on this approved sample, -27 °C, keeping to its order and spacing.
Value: 27 °C
